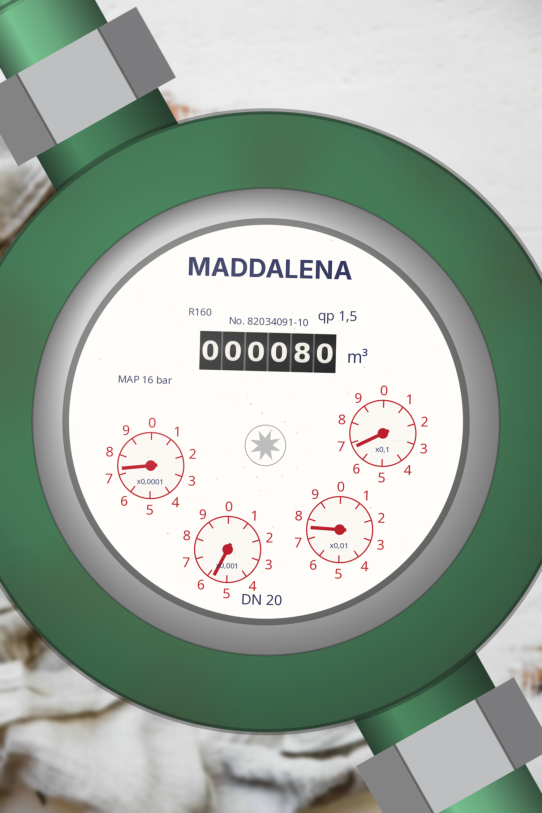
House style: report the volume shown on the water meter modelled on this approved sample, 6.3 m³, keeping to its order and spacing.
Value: 80.6757 m³
